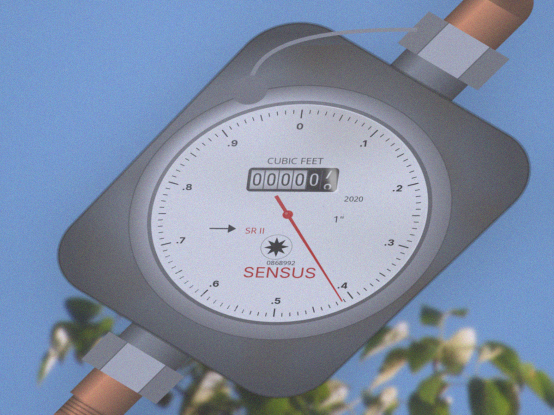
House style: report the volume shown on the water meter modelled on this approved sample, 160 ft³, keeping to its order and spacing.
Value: 7.41 ft³
